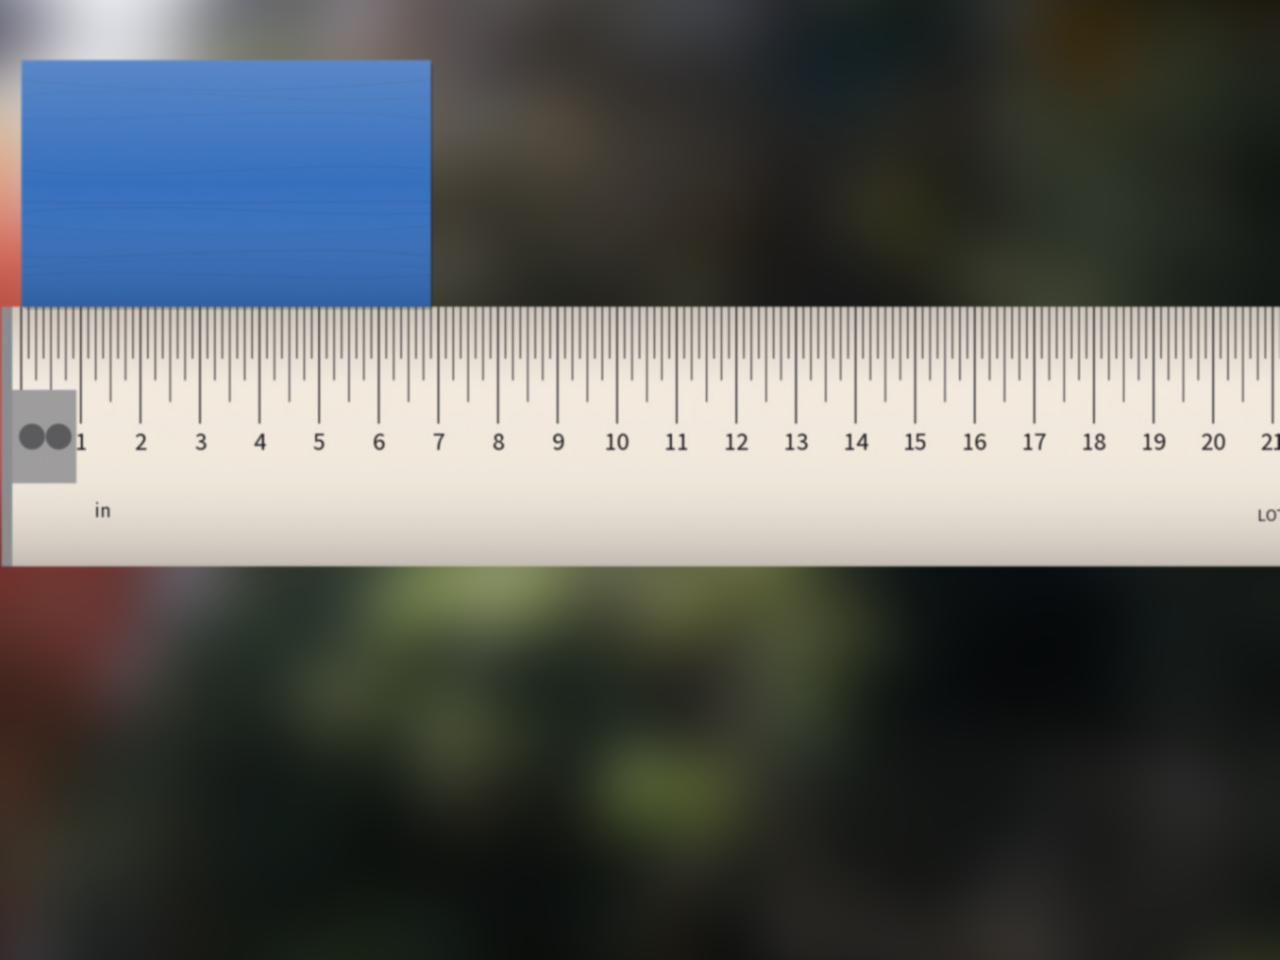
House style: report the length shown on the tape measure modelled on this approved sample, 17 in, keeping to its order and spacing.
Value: 6.875 in
